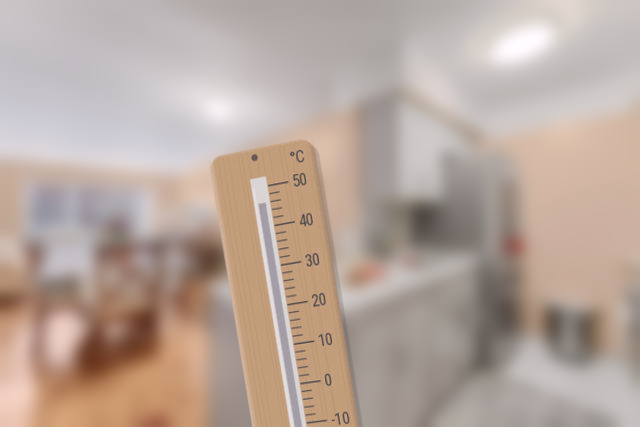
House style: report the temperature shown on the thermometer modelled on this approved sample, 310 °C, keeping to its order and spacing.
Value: 46 °C
